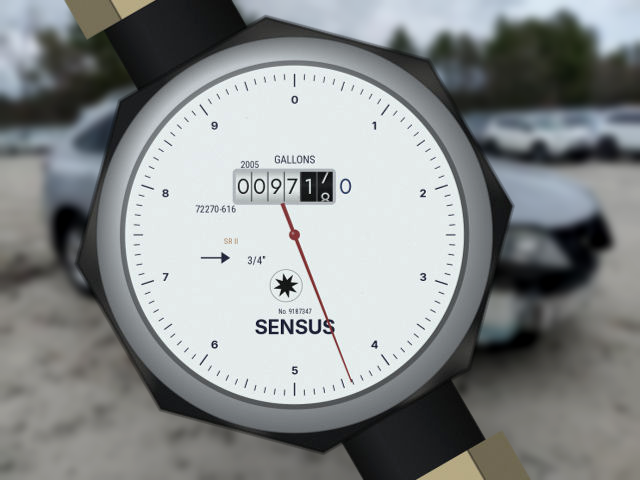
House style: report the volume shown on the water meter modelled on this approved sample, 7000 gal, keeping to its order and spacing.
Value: 97174.4 gal
